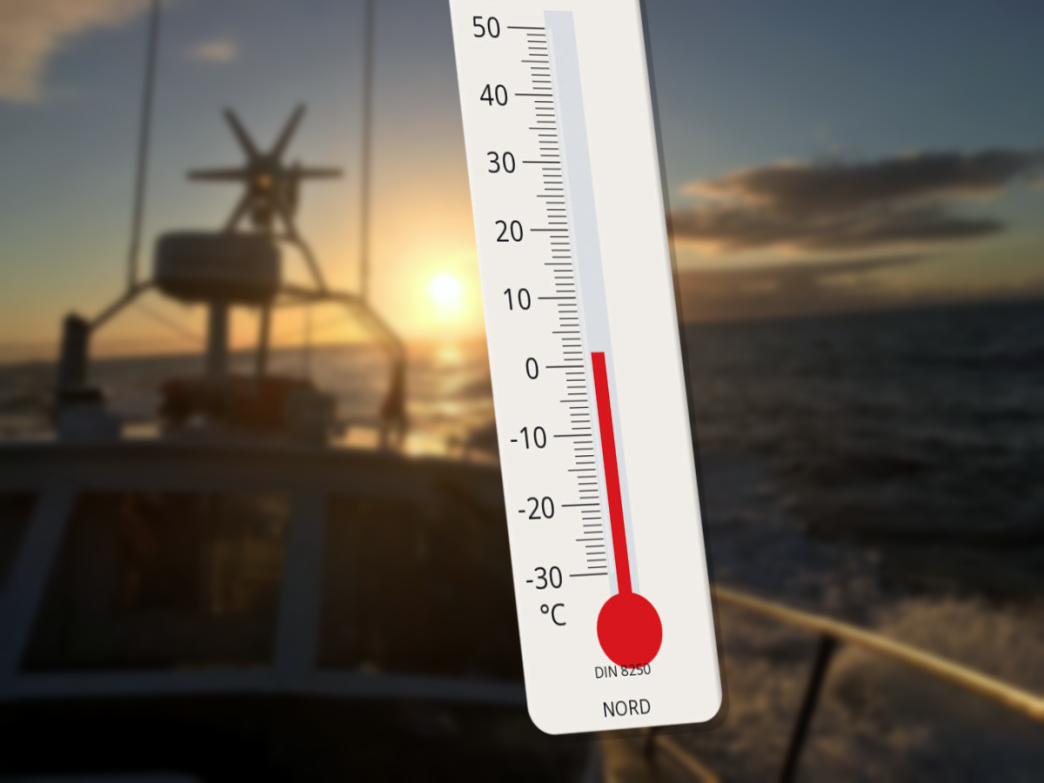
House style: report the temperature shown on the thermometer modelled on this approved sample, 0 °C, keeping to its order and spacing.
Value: 2 °C
